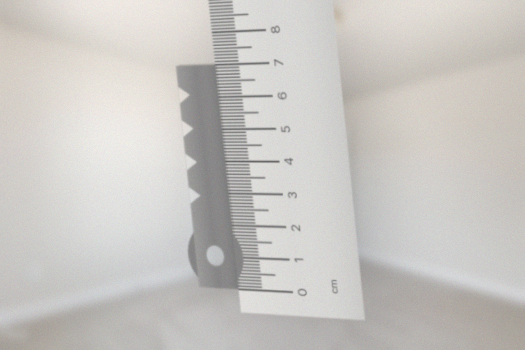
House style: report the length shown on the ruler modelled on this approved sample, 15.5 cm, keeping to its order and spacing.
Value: 7 cm
